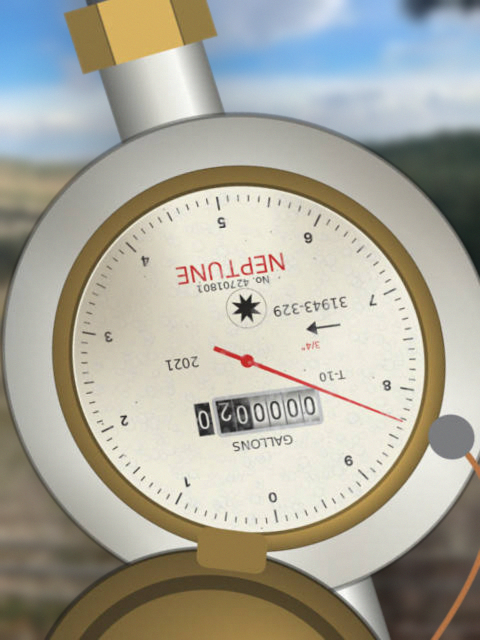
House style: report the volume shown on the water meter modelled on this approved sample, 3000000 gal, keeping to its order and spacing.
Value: 18.3 gal
